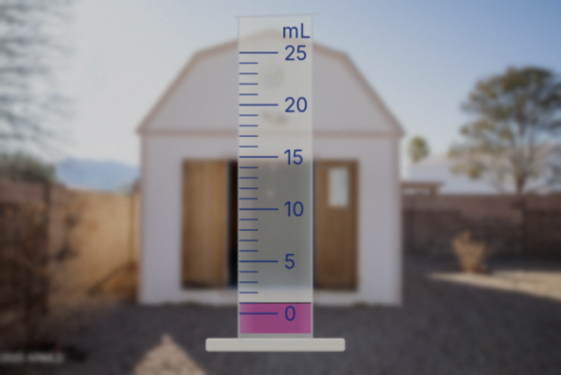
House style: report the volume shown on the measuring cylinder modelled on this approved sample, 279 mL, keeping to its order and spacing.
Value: 1 mL
